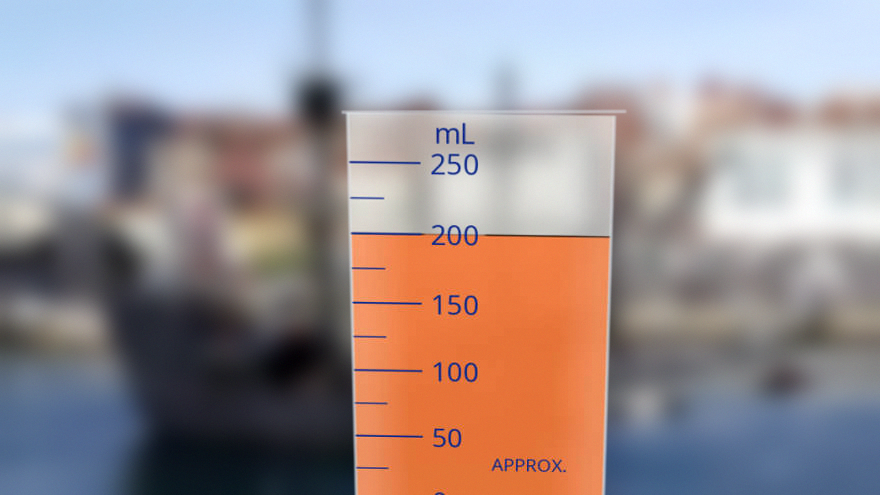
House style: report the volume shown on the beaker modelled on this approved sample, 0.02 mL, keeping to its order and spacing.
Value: 200 mL
